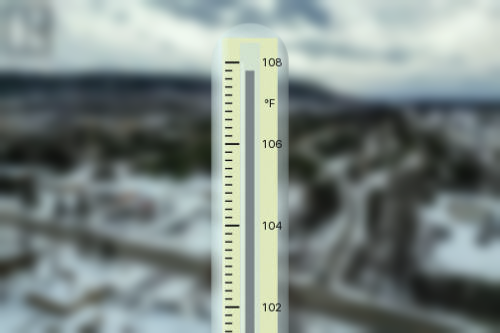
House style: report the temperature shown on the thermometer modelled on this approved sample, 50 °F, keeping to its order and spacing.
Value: 107.8 °F
